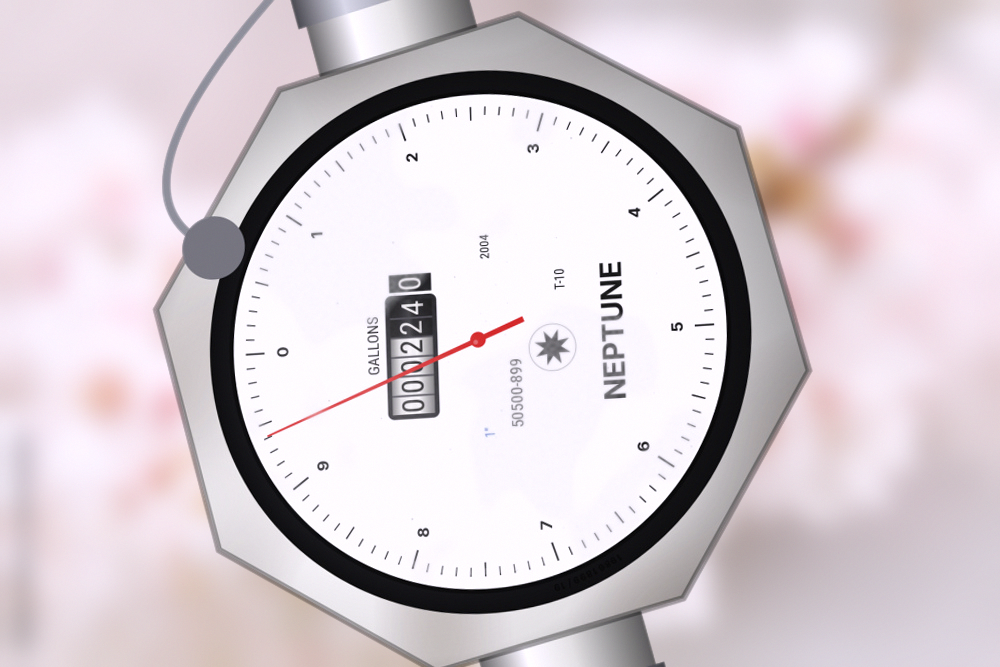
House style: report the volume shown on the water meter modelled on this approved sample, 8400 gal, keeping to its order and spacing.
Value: 2239.4 gal
